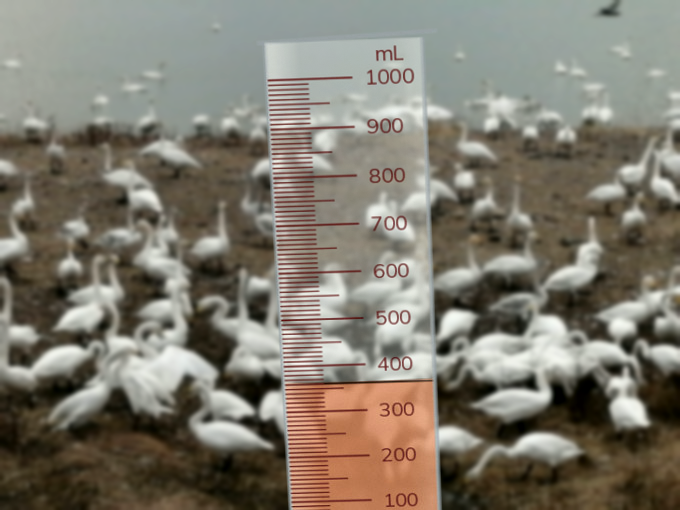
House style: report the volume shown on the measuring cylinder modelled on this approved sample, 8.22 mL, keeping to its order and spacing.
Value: 360 mL
